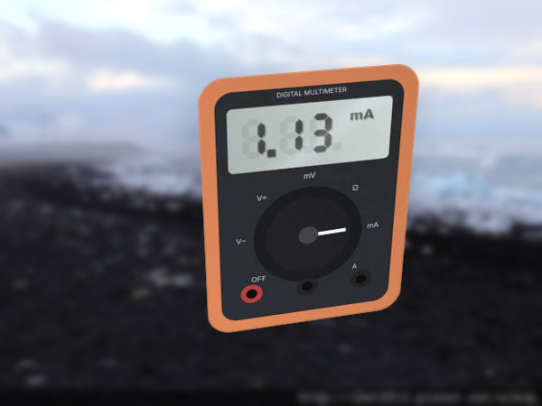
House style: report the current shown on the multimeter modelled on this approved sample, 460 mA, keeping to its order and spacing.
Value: 1.13 mA
